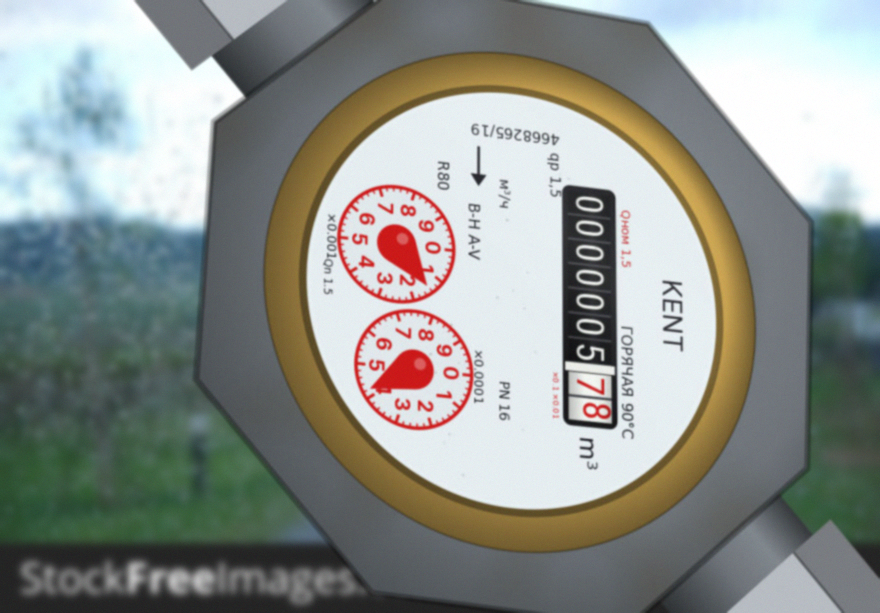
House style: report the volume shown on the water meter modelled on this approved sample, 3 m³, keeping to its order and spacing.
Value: 5.7814 m³
